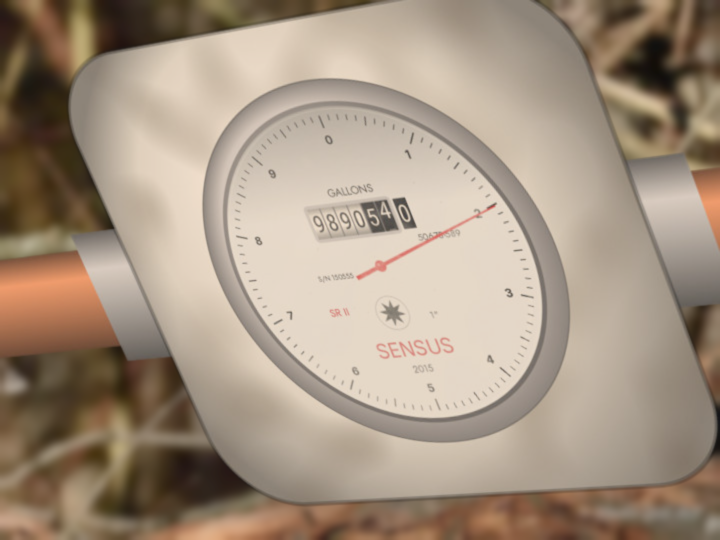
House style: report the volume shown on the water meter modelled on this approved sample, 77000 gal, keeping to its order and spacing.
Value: 9890542.0 gal
